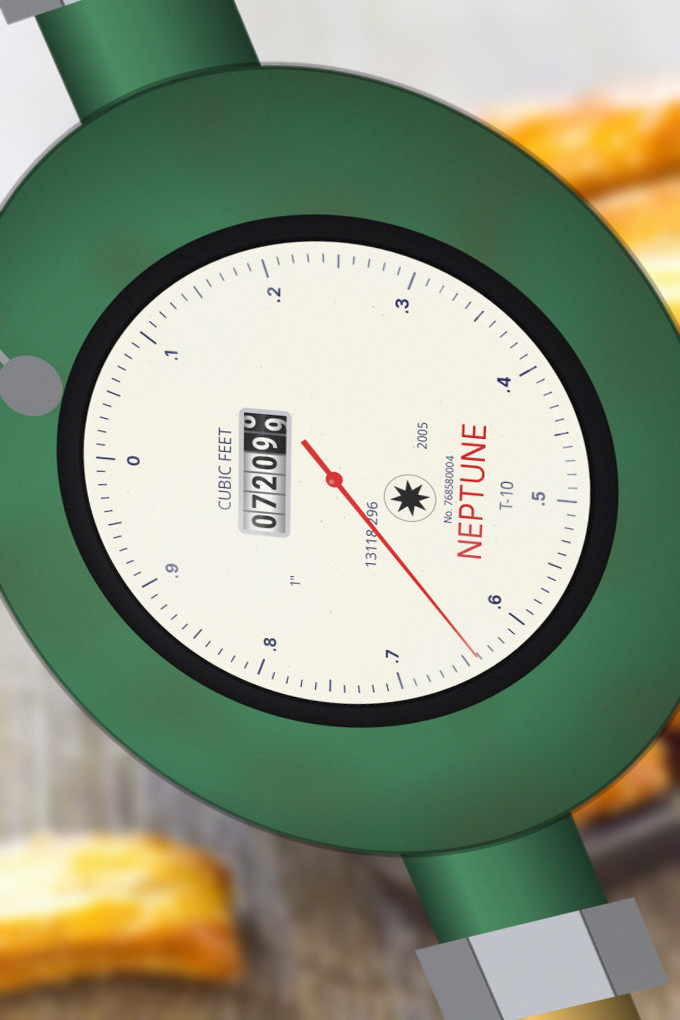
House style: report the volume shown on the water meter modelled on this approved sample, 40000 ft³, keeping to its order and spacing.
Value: 72098.64 ft³
